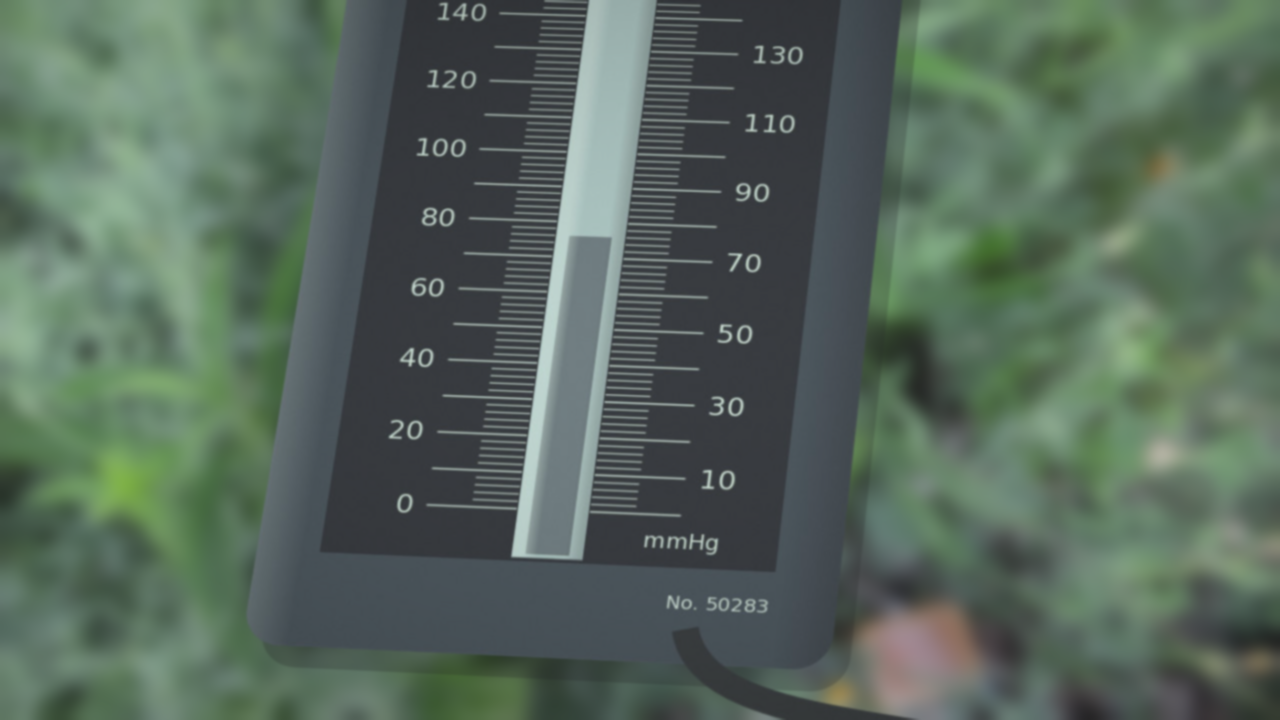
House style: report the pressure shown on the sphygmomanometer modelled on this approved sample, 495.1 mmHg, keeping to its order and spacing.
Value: 76 mmHg
